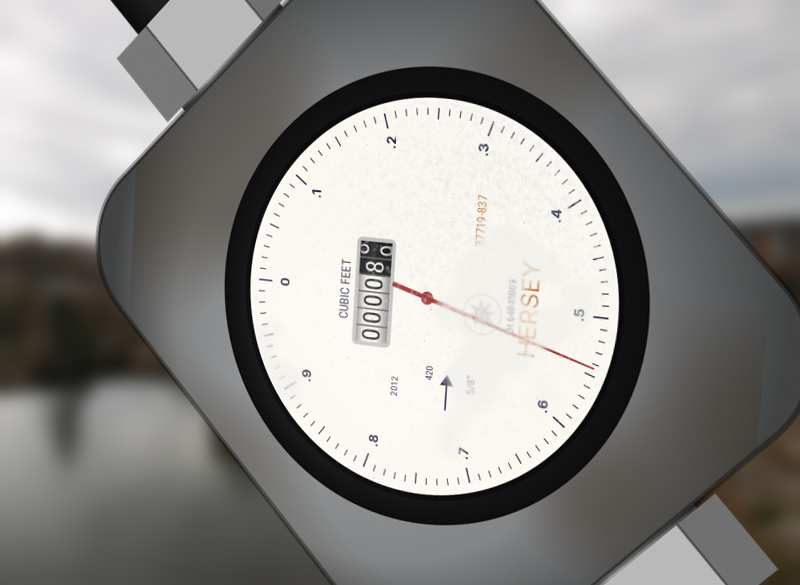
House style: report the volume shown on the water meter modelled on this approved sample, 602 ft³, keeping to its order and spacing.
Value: 88.54 ft³
